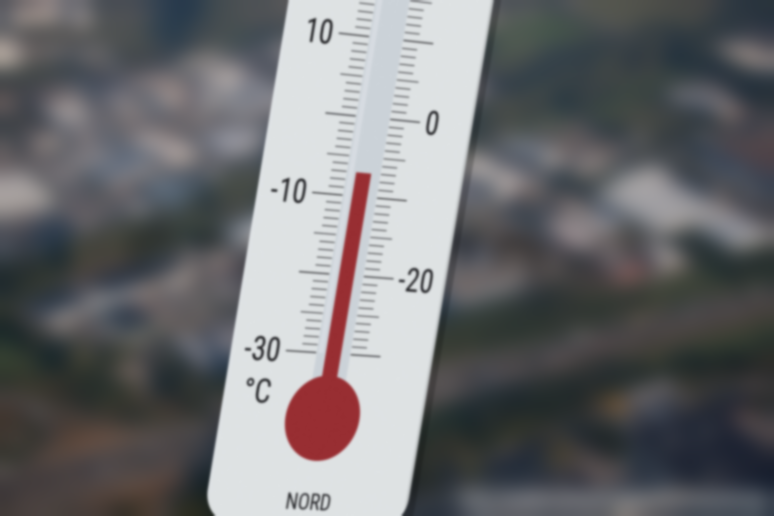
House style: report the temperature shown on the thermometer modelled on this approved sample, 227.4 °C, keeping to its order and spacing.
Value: -7 °C
